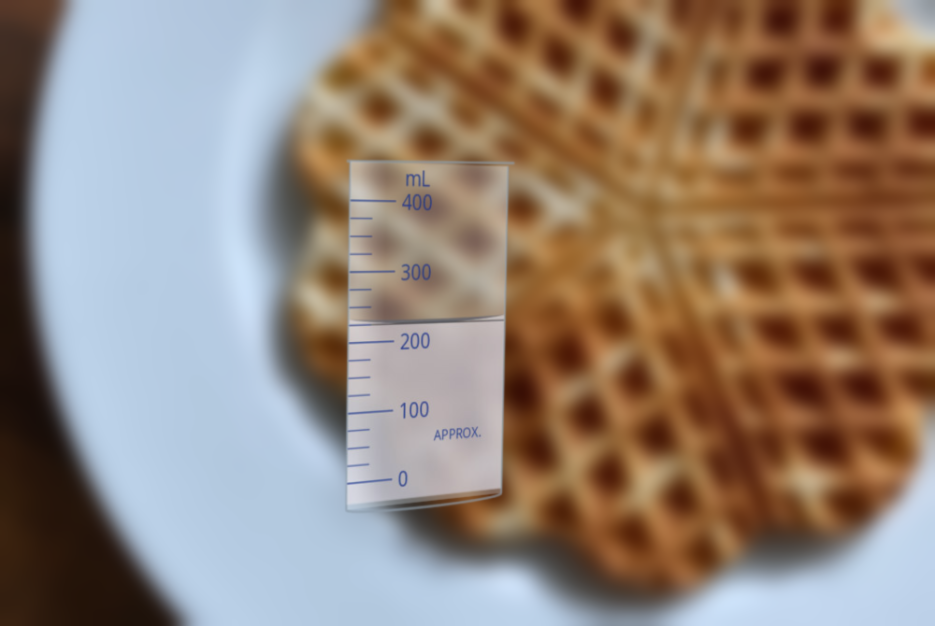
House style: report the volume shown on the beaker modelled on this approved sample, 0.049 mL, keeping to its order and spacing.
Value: 225 mL
